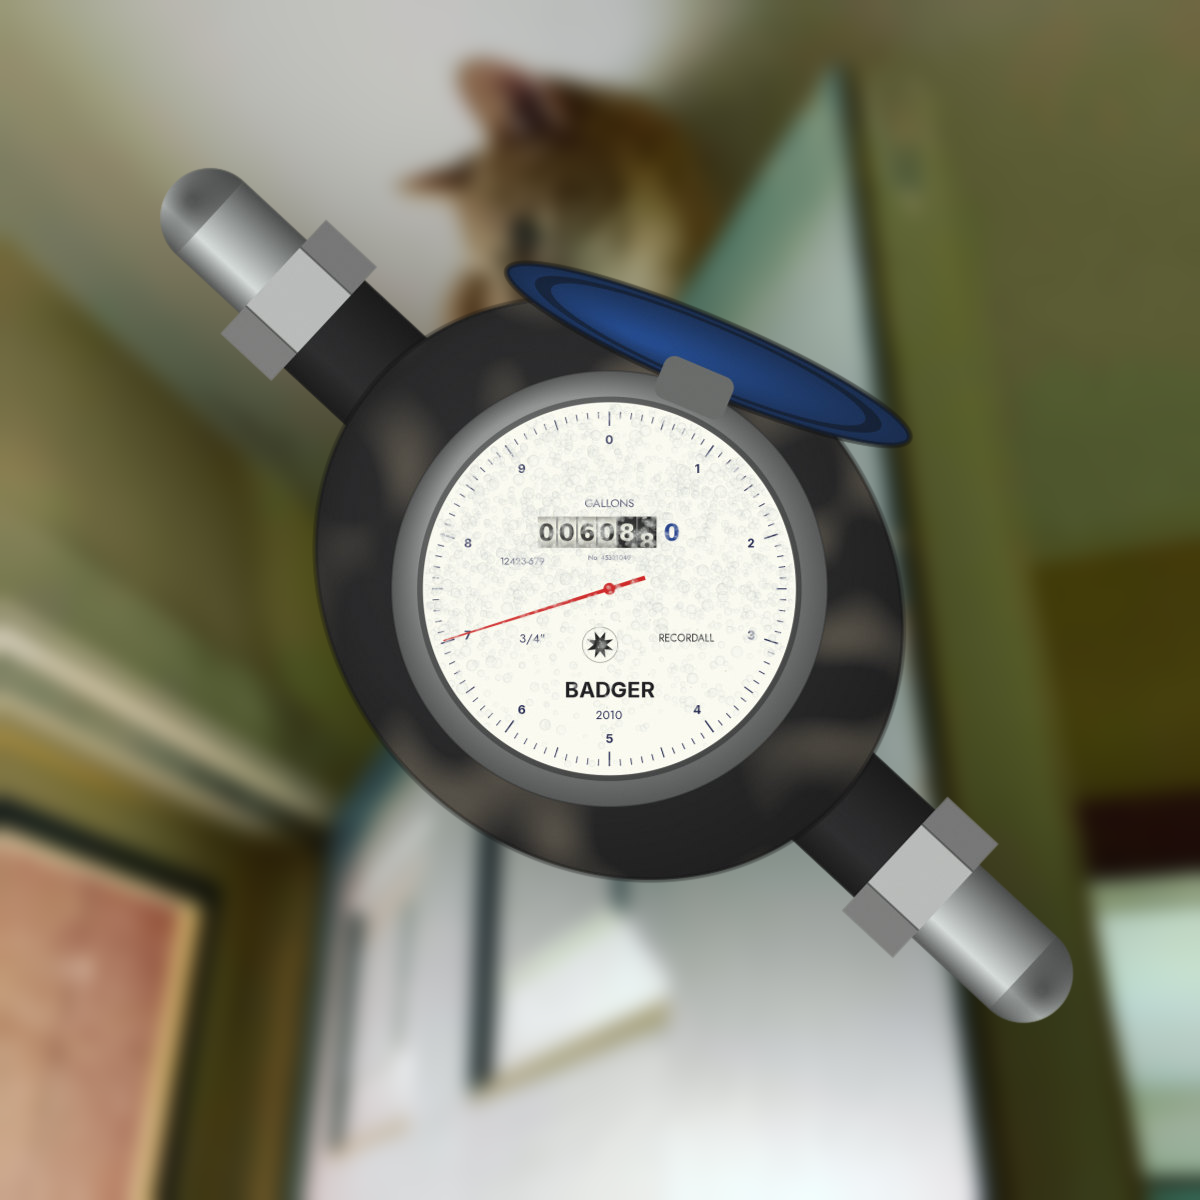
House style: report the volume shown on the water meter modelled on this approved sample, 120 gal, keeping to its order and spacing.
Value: 60877.0 gal
